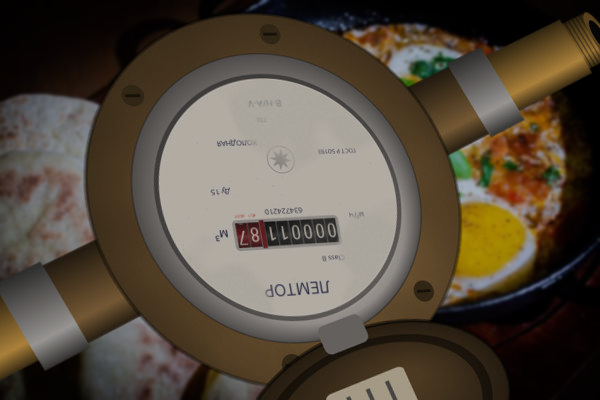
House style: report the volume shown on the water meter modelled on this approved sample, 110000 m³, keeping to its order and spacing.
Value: 11.87 m³
